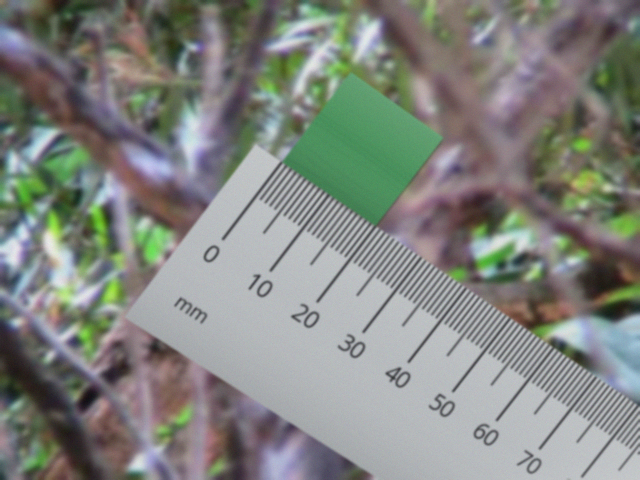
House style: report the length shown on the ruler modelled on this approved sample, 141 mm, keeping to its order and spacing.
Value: 20 mm
